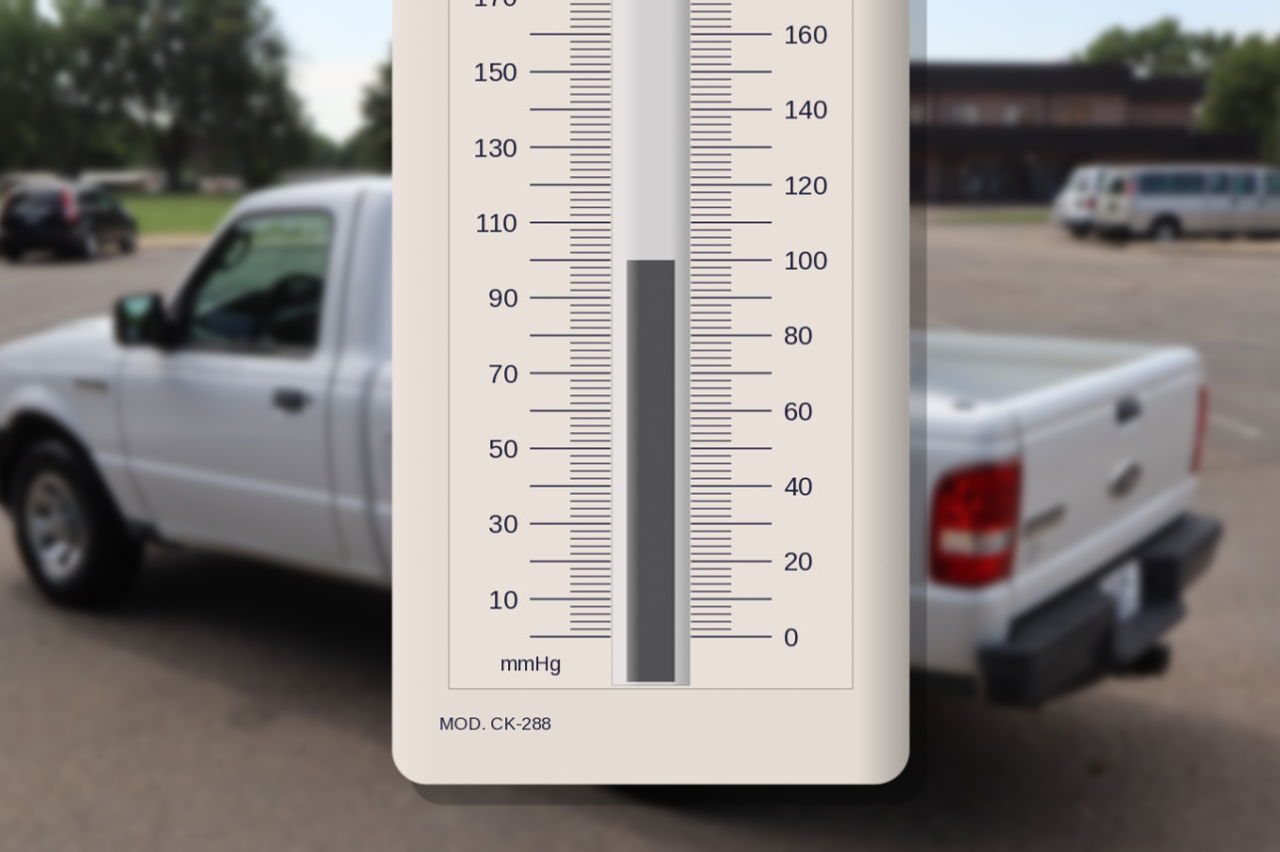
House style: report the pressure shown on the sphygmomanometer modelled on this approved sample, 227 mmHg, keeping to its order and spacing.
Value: 100 mmHg
